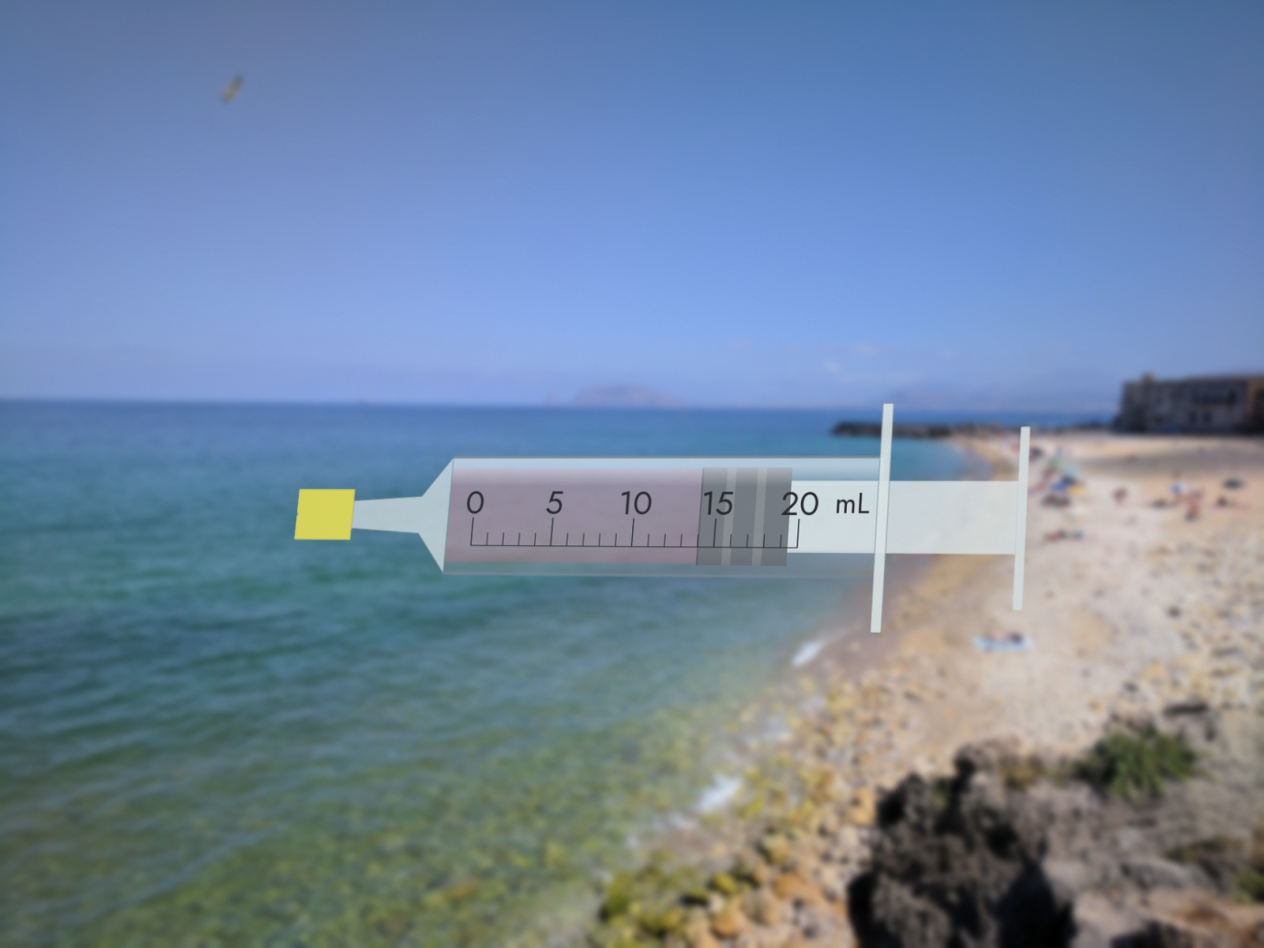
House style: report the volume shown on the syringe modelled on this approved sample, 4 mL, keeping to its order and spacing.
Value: 14 mL
